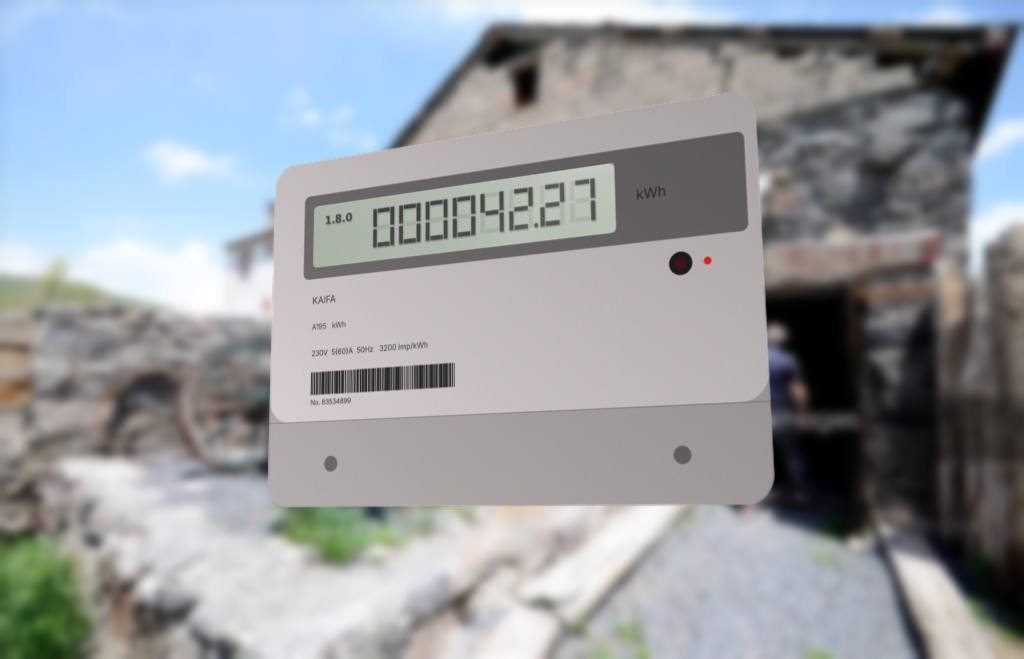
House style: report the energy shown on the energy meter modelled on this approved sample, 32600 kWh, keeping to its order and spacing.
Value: 42.27 kWh
